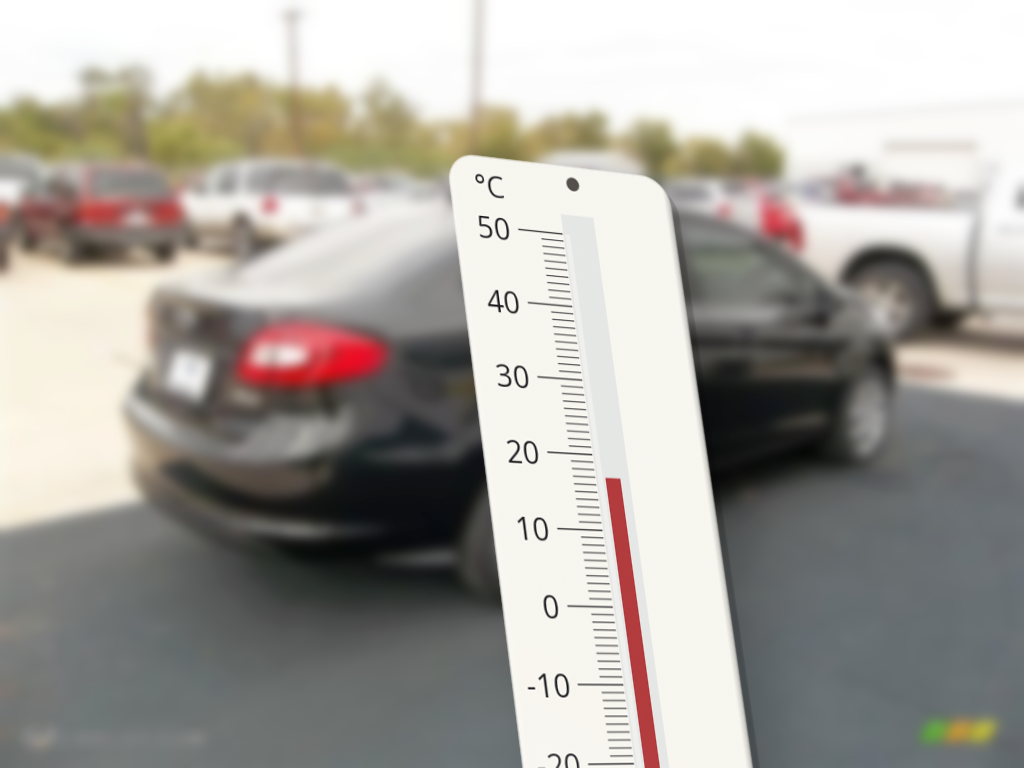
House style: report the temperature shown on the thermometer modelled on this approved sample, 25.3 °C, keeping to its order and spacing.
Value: 17 °C
